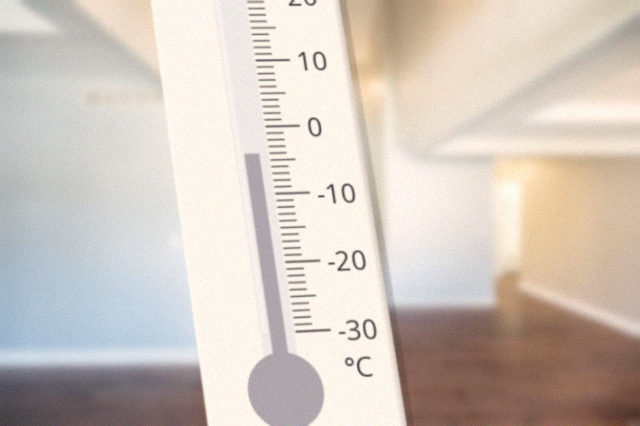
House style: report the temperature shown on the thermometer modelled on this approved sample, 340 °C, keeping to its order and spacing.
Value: -4 °C
